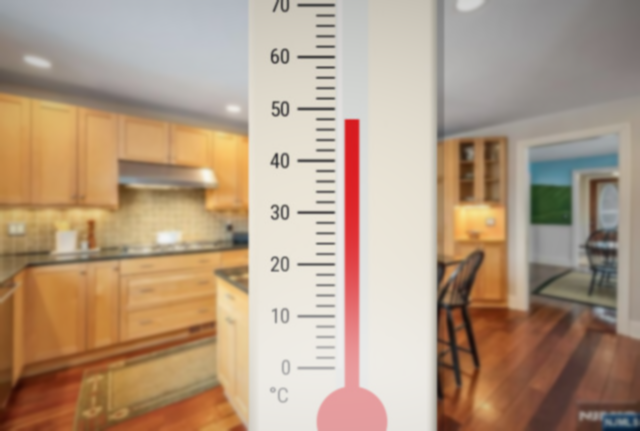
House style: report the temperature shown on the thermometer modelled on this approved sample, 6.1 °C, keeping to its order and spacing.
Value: 48 °C
